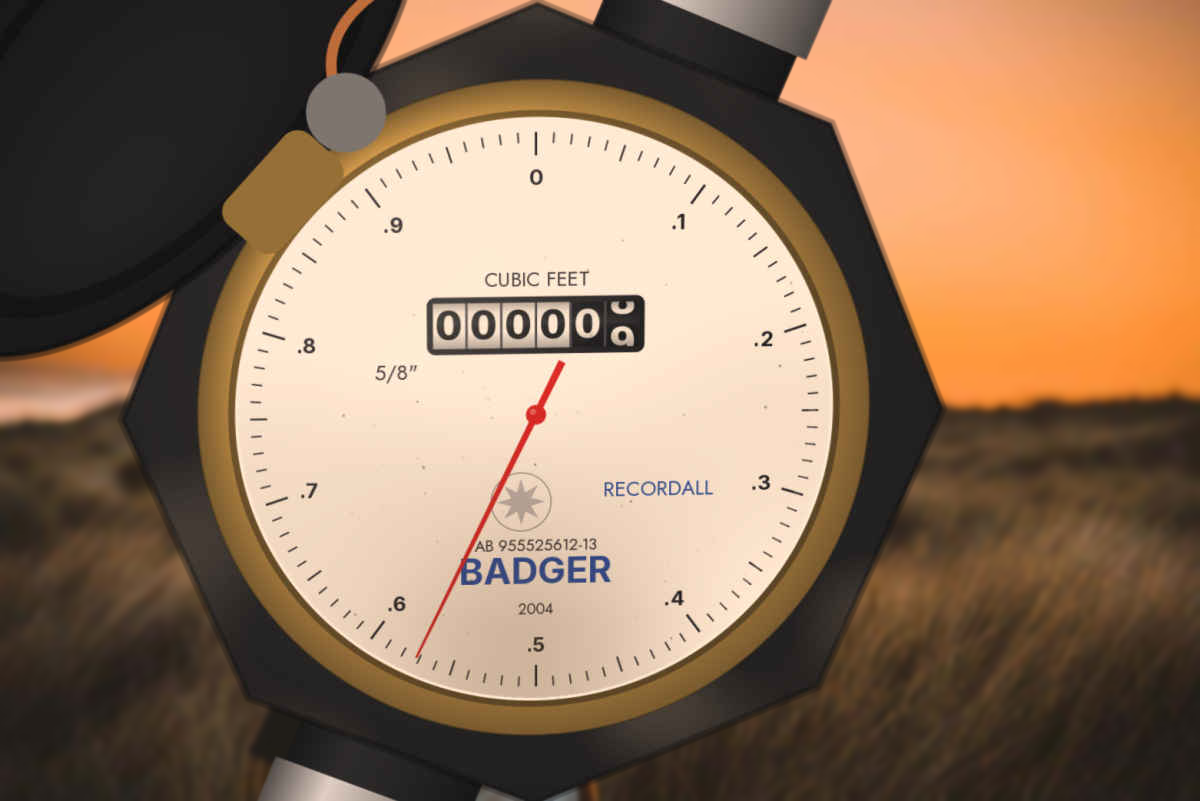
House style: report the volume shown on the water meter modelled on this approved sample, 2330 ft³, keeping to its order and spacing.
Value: 8.57 ft³
